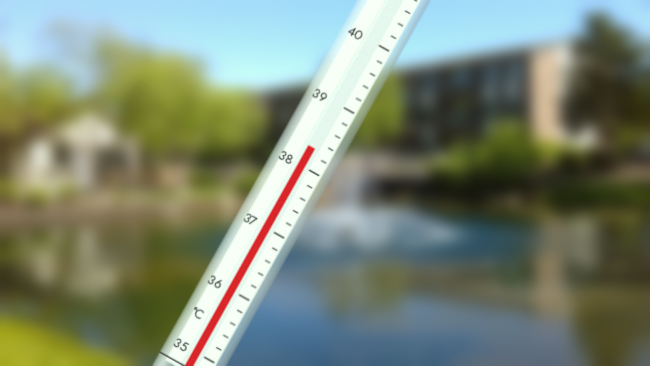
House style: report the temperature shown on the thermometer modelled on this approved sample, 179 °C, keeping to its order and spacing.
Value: 38.3 °C
